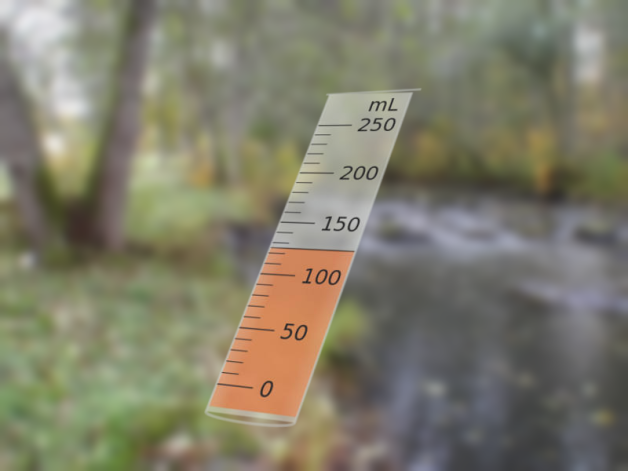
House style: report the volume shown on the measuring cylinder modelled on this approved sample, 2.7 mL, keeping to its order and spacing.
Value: 125 mL
